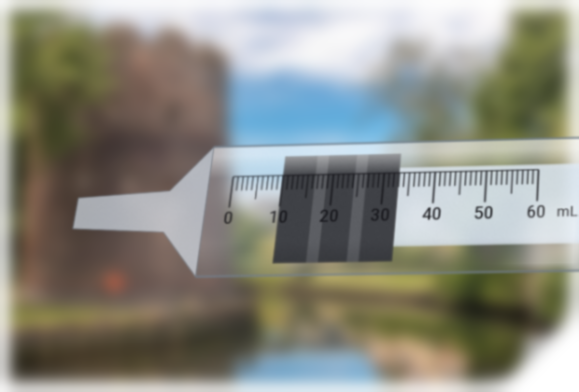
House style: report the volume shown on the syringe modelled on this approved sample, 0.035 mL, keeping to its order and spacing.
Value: 10 mL
